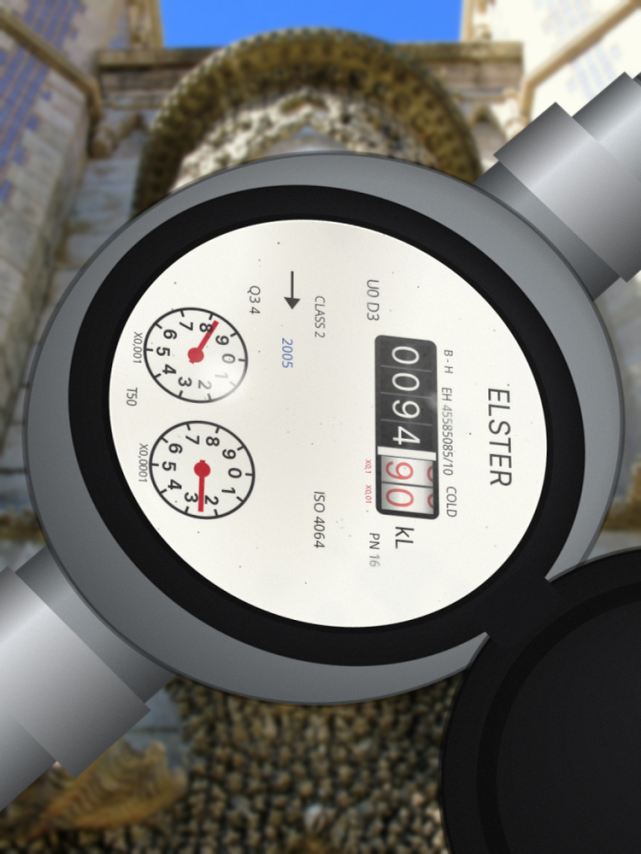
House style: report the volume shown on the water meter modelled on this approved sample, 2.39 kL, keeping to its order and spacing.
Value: 94.8982 kL
